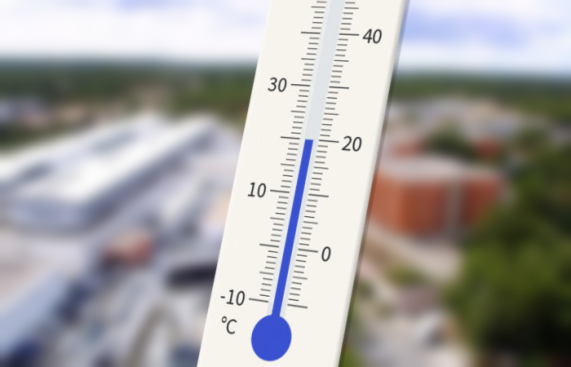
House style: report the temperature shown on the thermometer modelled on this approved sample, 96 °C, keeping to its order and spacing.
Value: 20 °C
